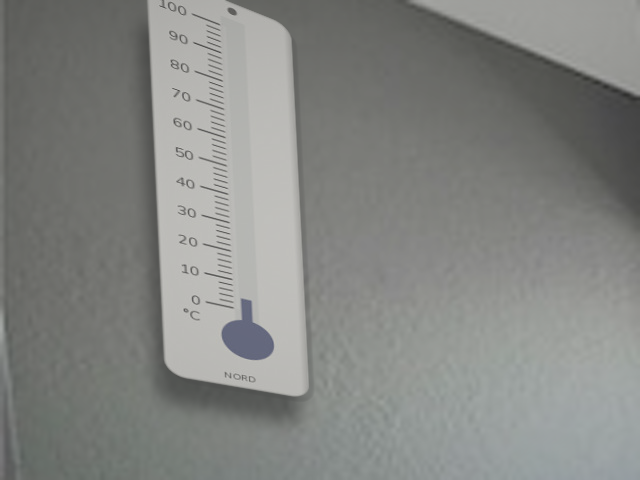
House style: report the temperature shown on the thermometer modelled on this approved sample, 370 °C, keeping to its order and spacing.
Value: 4 °C
